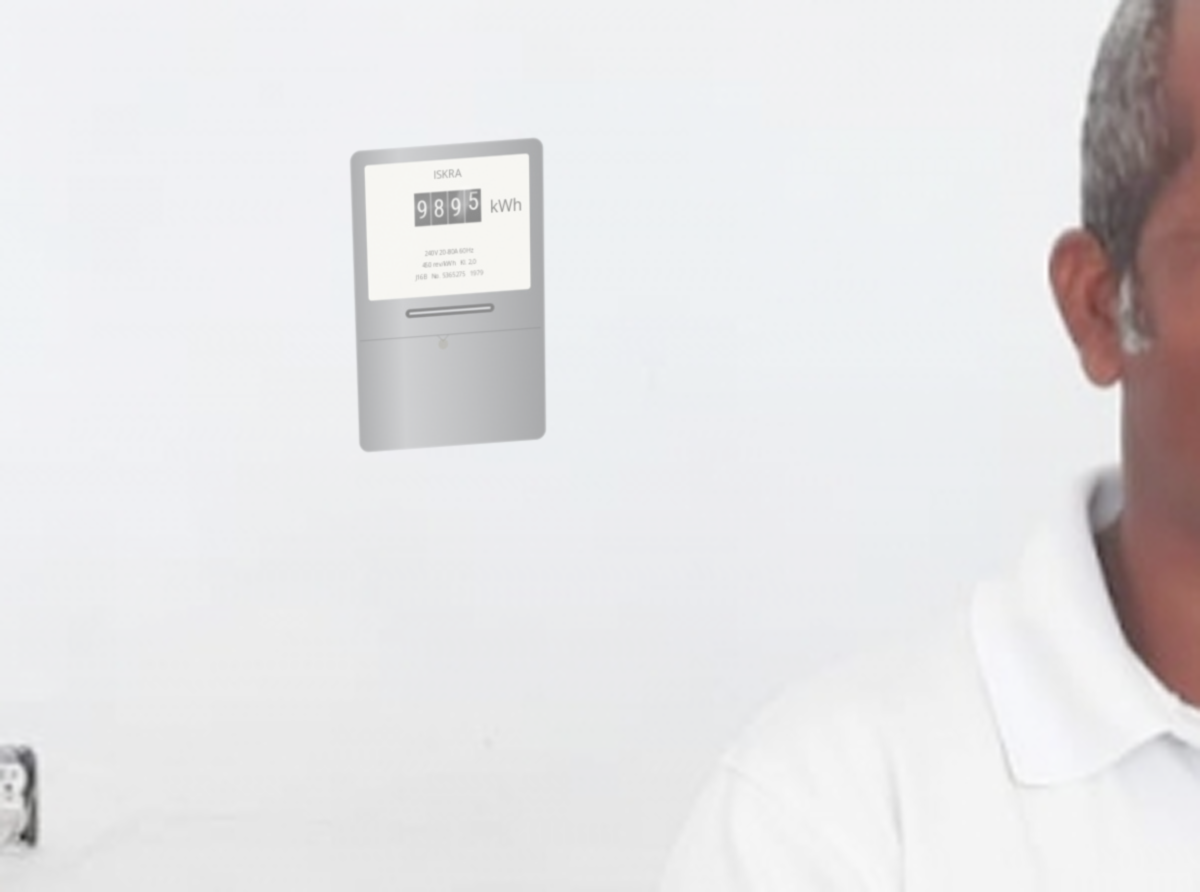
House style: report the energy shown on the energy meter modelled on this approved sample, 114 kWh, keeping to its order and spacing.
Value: 9895 kWh
